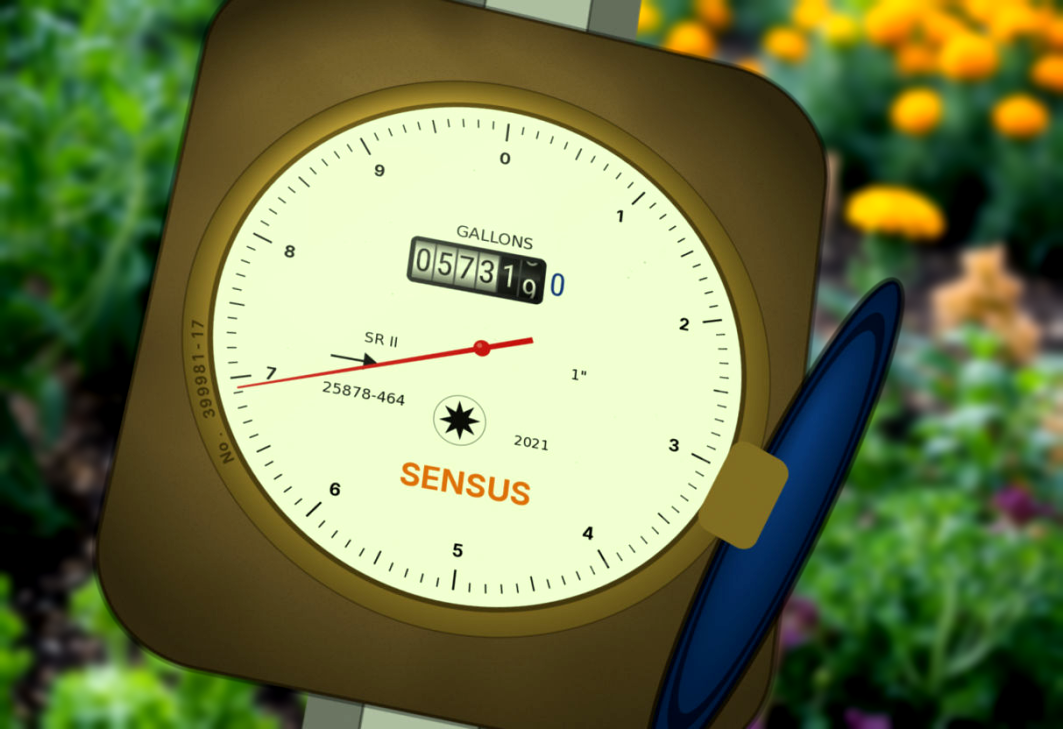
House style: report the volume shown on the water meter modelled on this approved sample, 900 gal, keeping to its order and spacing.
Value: 573186.9 gal
